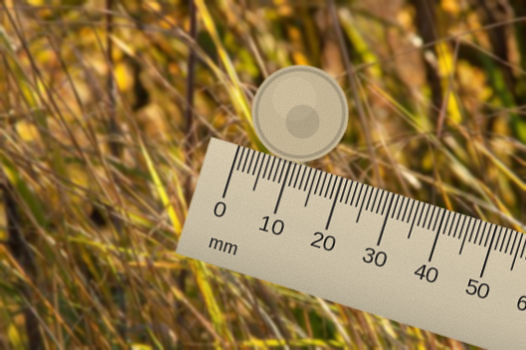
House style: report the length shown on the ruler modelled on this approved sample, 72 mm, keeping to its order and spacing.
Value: 18 mm
